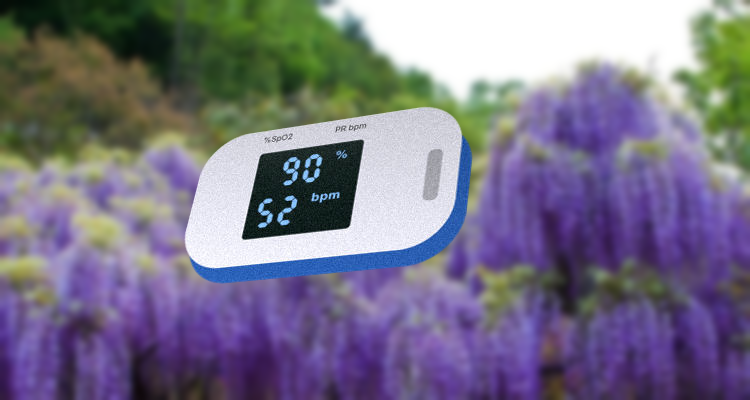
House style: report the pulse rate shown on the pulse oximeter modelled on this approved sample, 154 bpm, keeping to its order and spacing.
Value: 52 bpm
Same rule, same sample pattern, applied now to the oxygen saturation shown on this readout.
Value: 90 %
